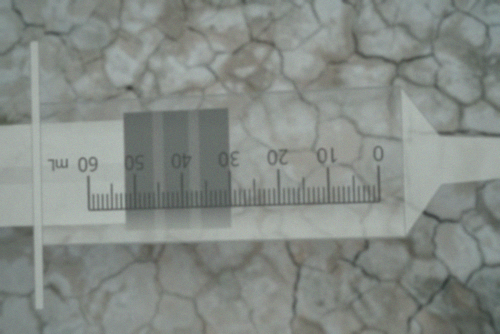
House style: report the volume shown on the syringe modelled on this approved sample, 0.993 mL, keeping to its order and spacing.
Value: 30 mL
